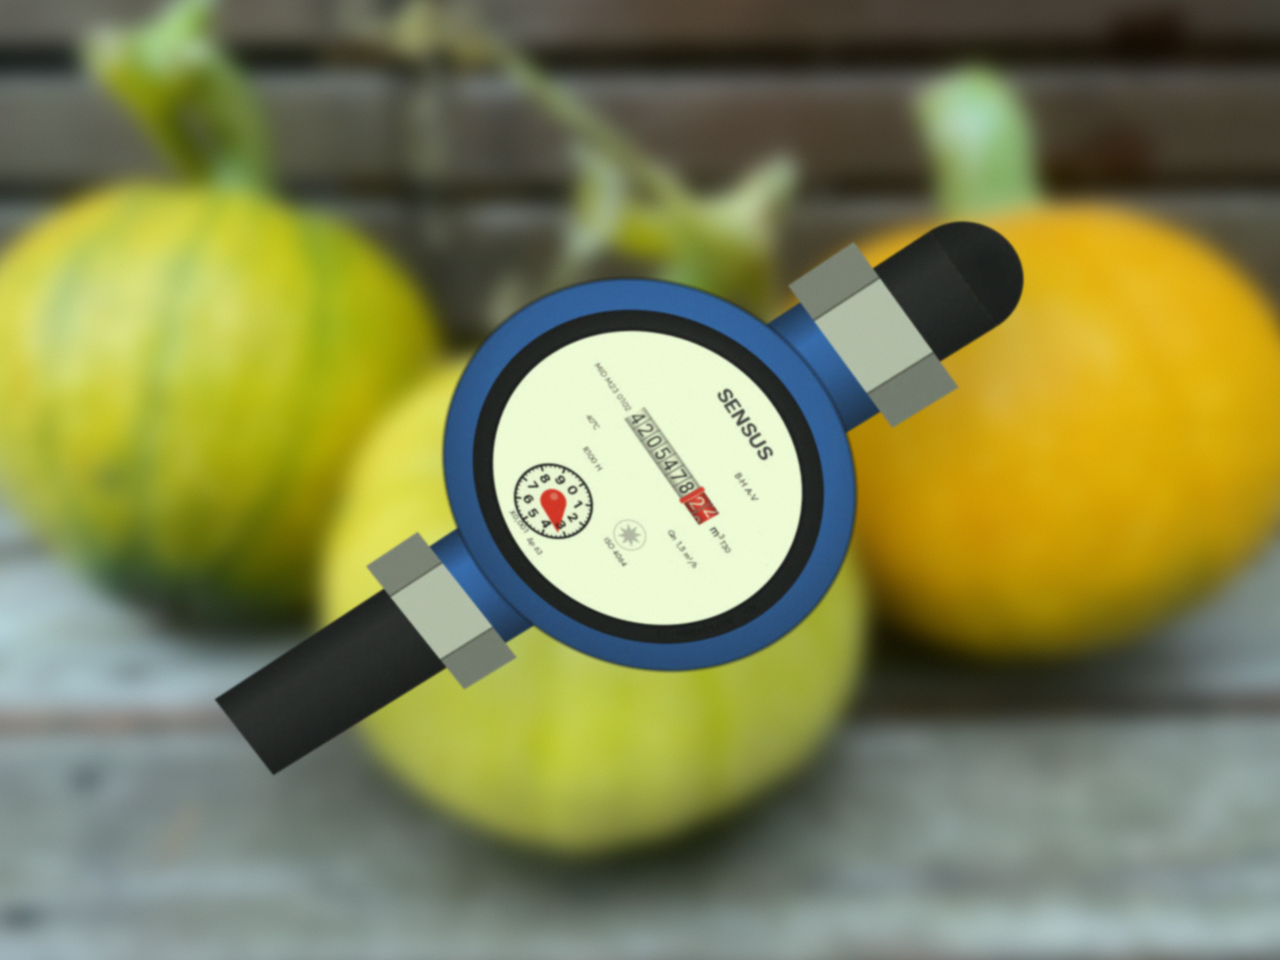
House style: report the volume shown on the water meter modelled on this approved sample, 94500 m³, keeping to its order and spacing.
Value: 4205478.223 m³
